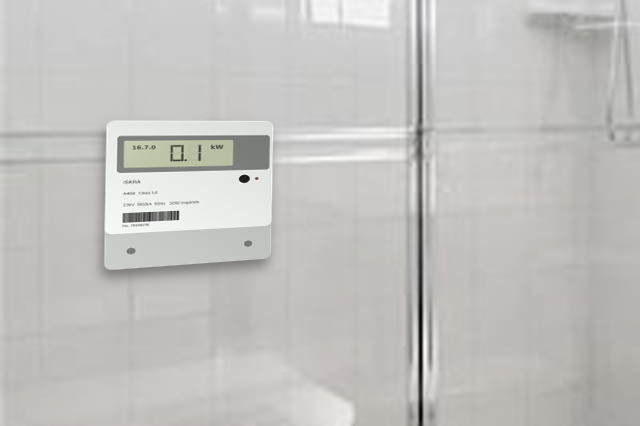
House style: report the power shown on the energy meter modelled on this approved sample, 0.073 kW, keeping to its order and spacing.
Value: 0.1 kW
